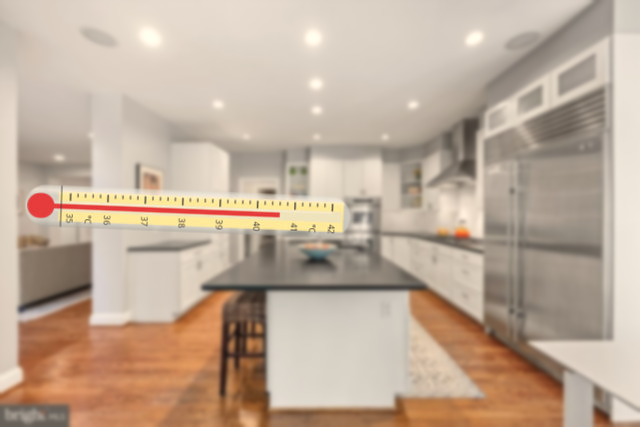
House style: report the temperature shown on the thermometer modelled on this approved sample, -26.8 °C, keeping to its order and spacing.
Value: 40.6 °C
